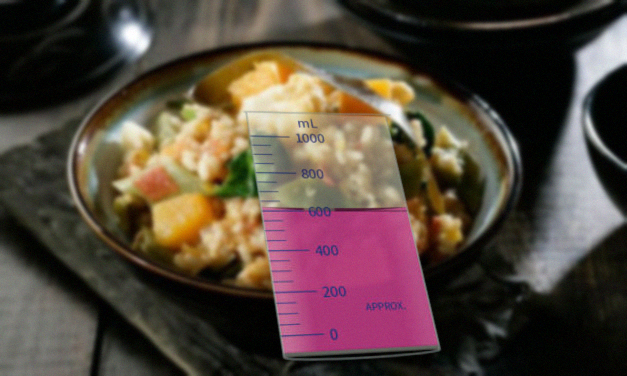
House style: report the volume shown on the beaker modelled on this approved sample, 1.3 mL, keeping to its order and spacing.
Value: 600 mL
